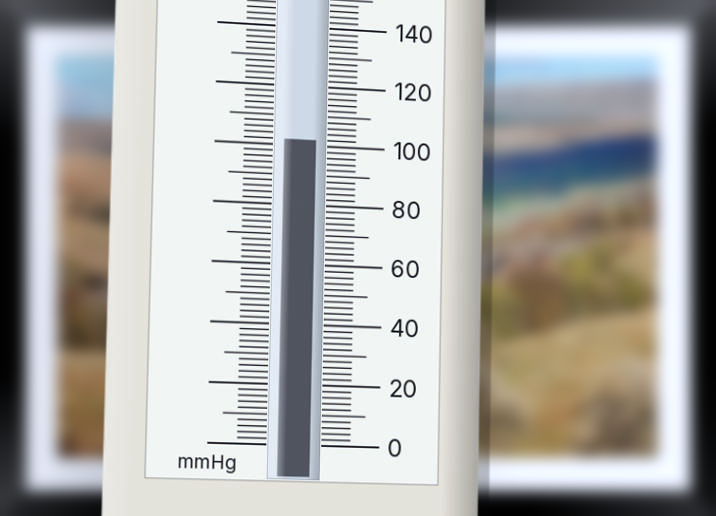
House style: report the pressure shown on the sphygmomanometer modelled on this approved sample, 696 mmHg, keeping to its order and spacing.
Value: 102 mmHg
